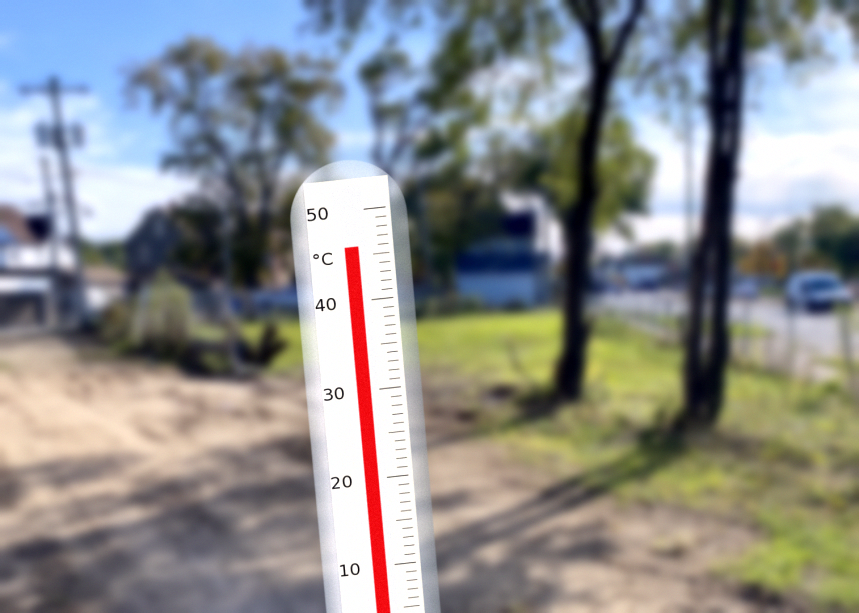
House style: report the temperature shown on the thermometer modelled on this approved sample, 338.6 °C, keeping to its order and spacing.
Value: 46 °C
